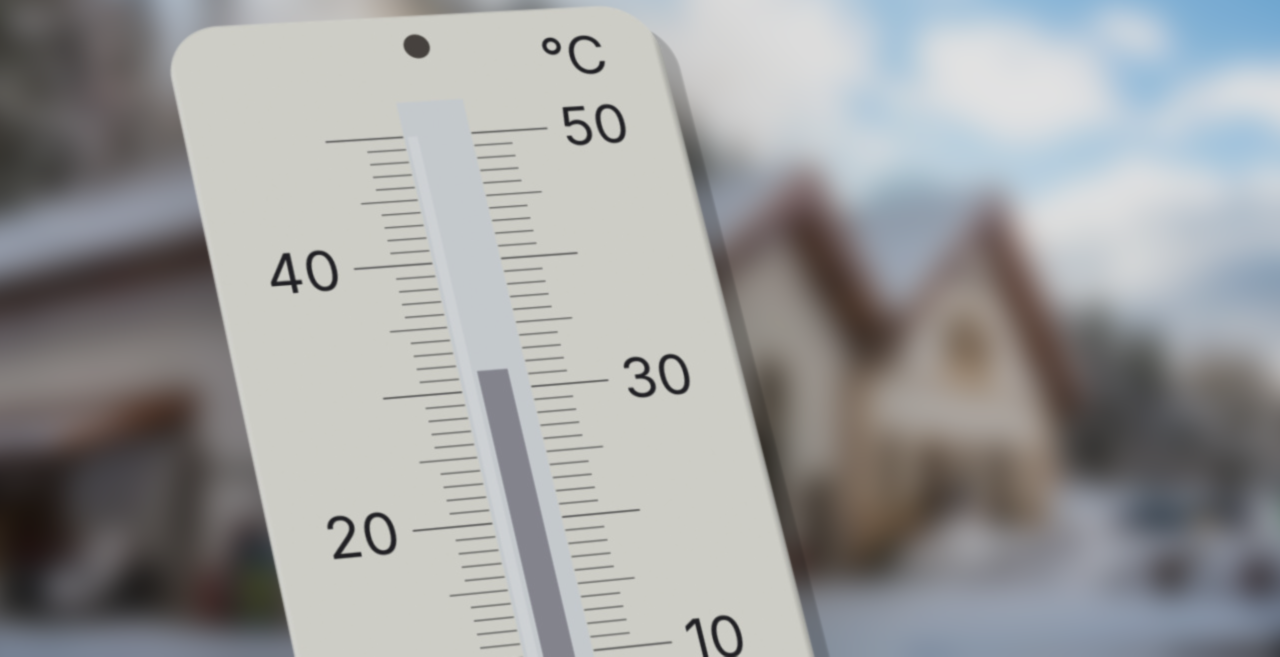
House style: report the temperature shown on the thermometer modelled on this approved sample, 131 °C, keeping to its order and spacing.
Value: 31.5 °C
